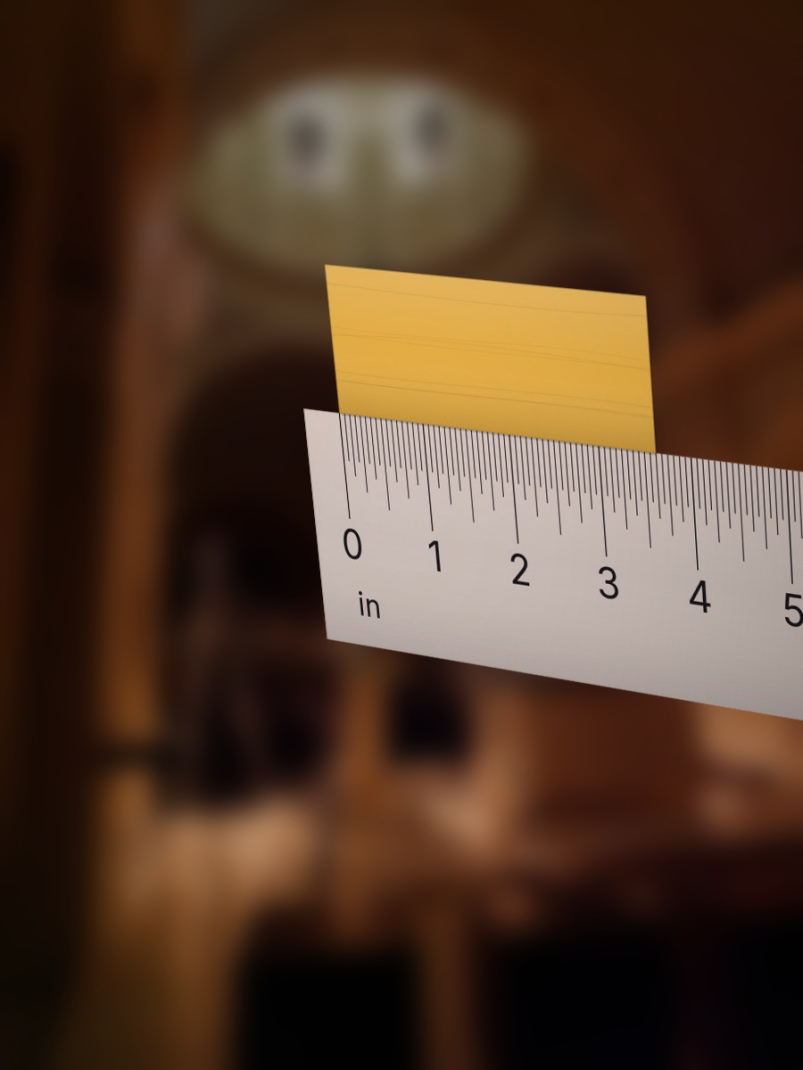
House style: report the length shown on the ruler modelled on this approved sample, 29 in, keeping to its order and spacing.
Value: 3.625 in
